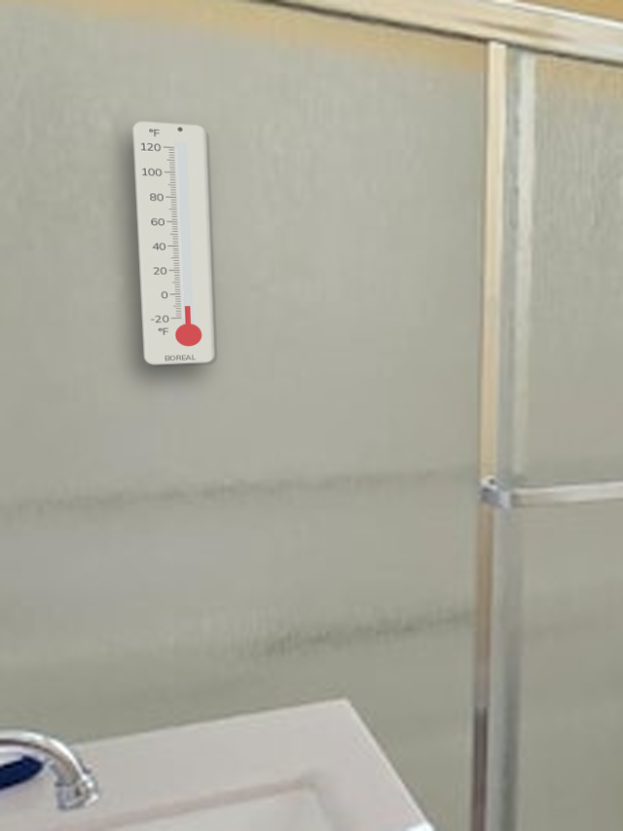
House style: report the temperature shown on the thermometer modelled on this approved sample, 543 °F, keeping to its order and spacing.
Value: -10 °F
